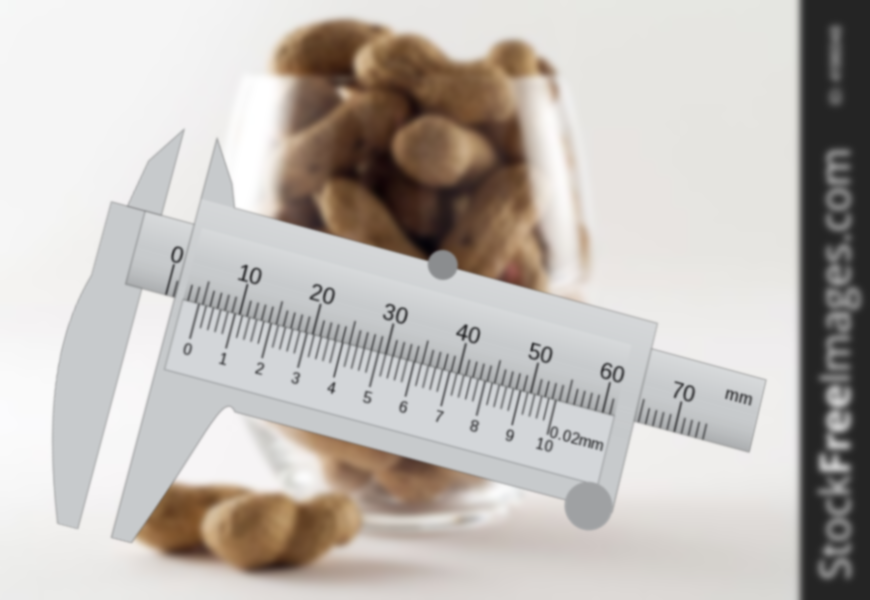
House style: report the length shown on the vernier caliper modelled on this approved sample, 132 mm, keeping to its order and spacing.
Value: 4.5 mm
